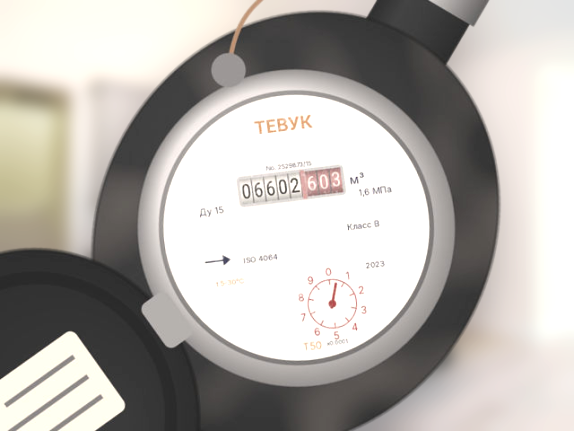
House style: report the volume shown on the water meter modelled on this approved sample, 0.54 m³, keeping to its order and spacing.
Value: 6602.6030 m³
